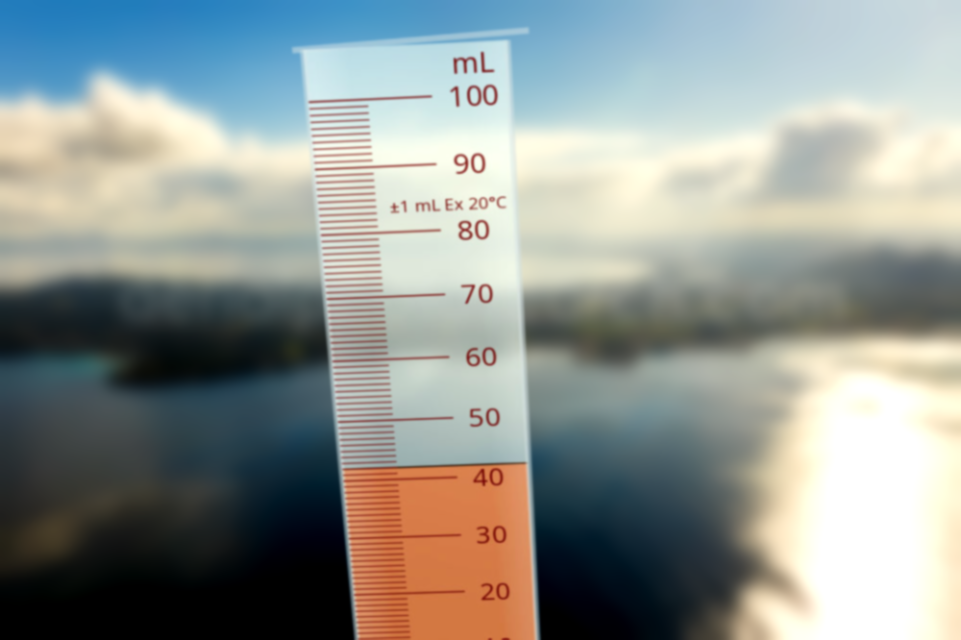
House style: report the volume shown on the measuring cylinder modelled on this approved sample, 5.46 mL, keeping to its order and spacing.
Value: 42 mL
